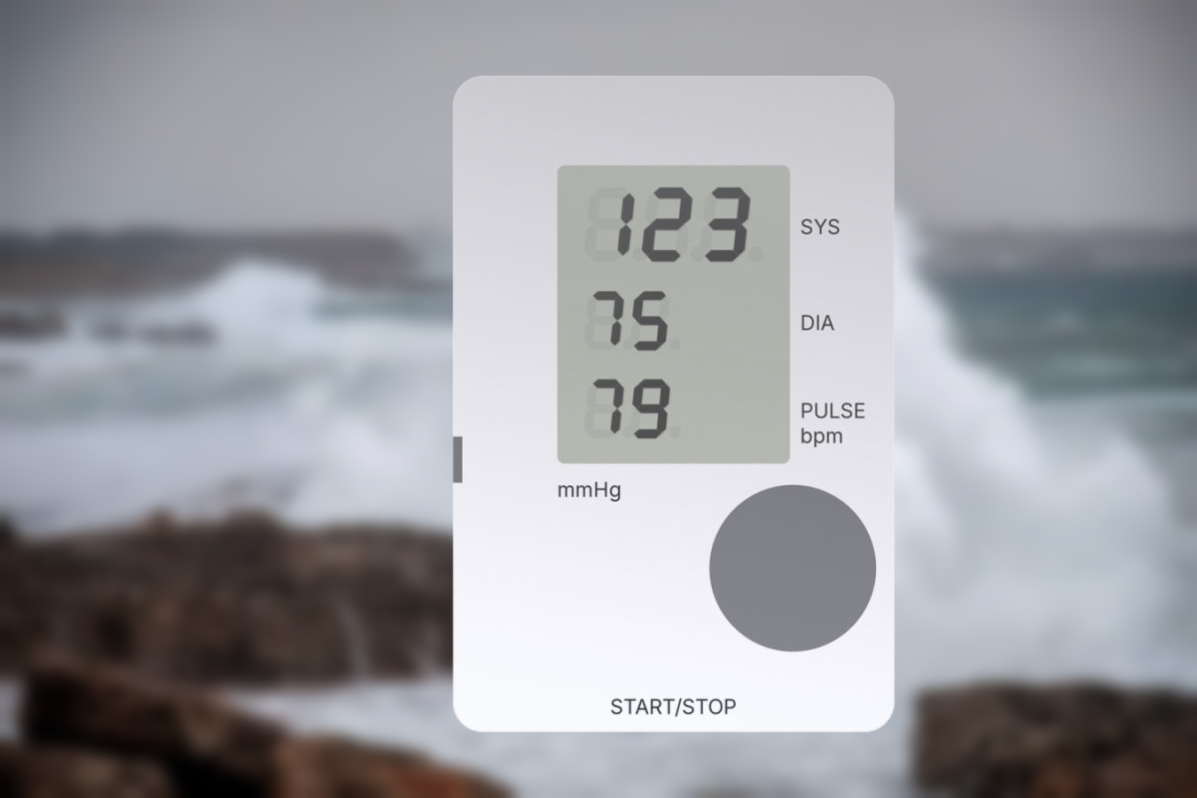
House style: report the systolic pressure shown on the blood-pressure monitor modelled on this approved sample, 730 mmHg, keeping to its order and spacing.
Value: 123 mmHg
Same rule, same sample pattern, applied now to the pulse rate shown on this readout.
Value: 79 bpm
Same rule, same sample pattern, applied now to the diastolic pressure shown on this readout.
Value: 75 mmHg
